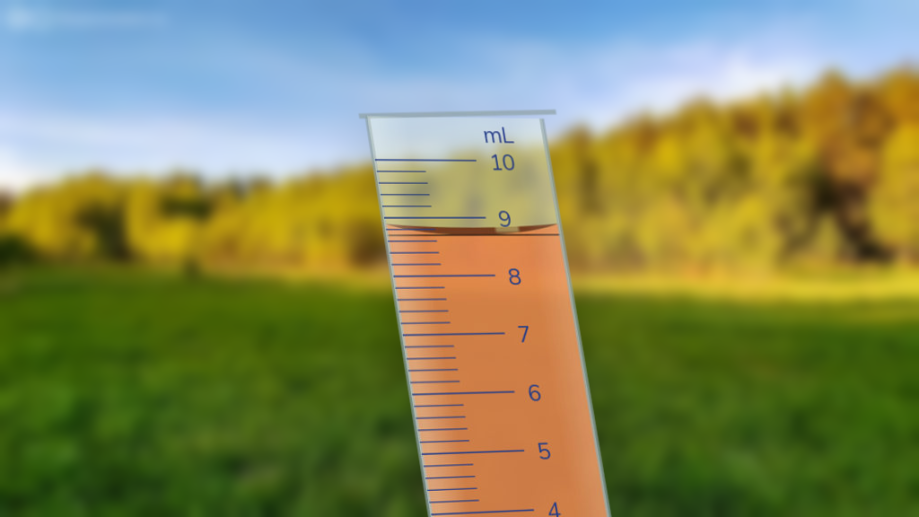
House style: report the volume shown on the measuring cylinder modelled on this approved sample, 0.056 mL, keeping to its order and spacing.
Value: 8.7 mL
